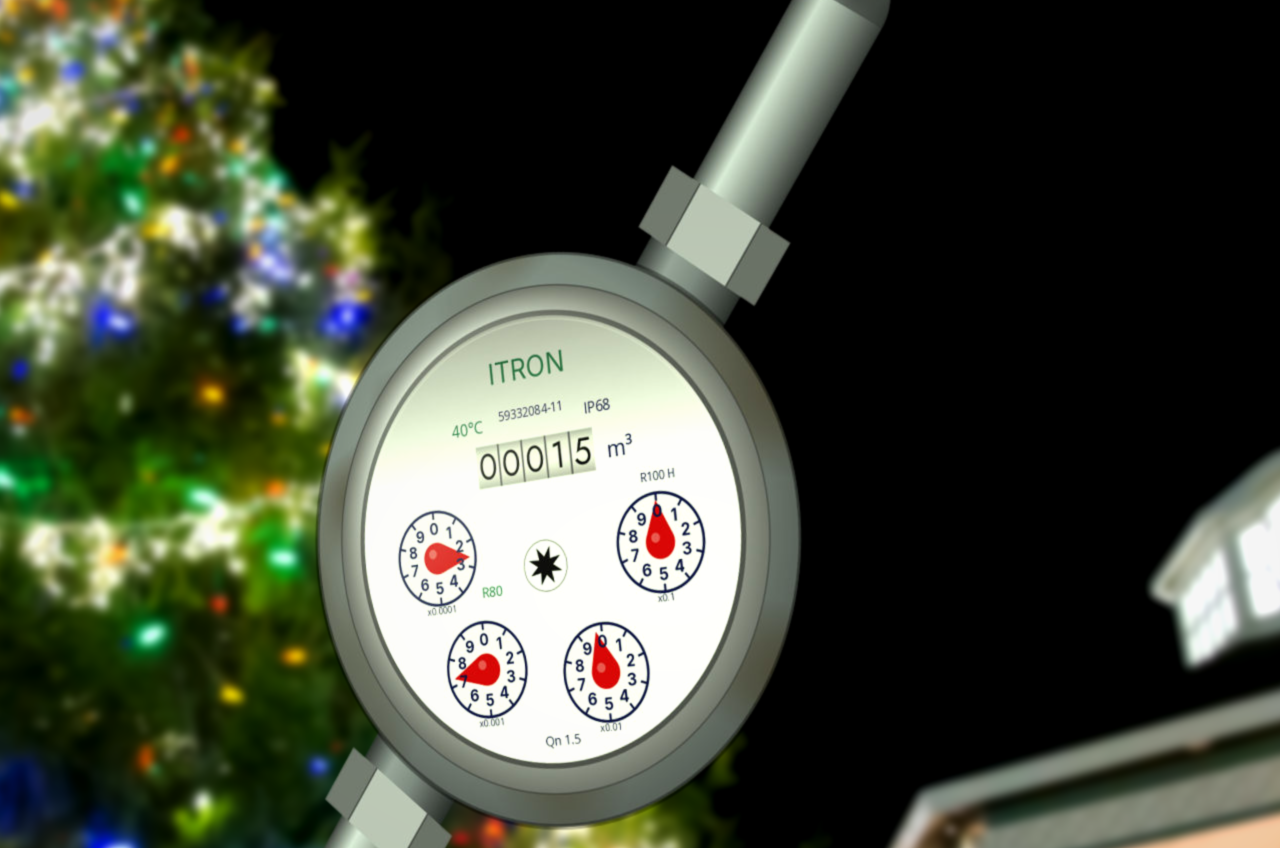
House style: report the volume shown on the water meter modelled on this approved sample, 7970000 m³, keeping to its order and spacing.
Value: 14.9972 m³
